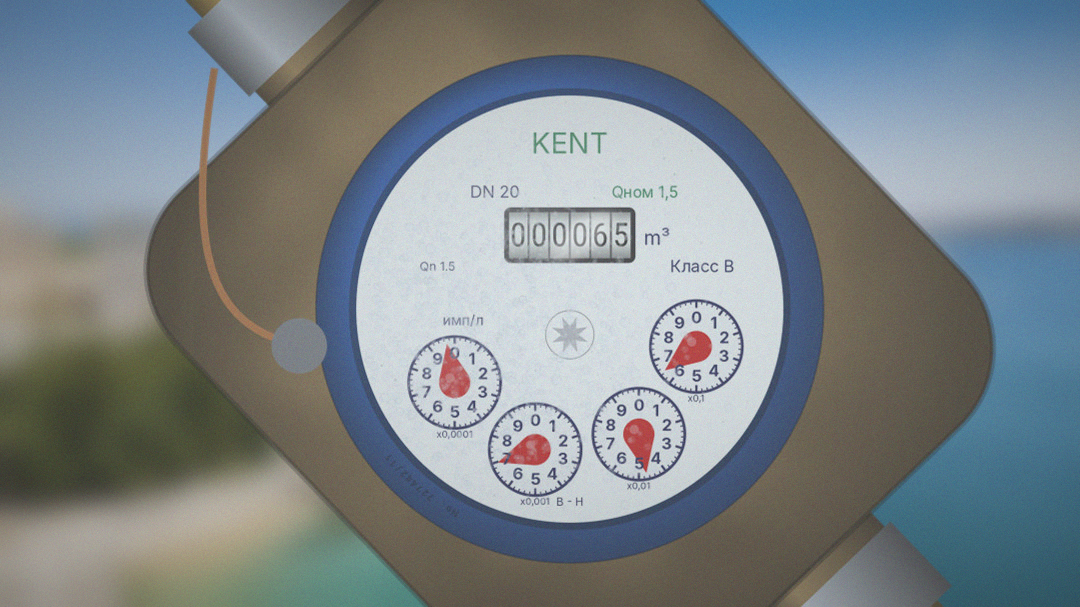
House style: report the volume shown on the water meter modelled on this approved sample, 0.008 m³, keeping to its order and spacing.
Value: 65.6469 m³
